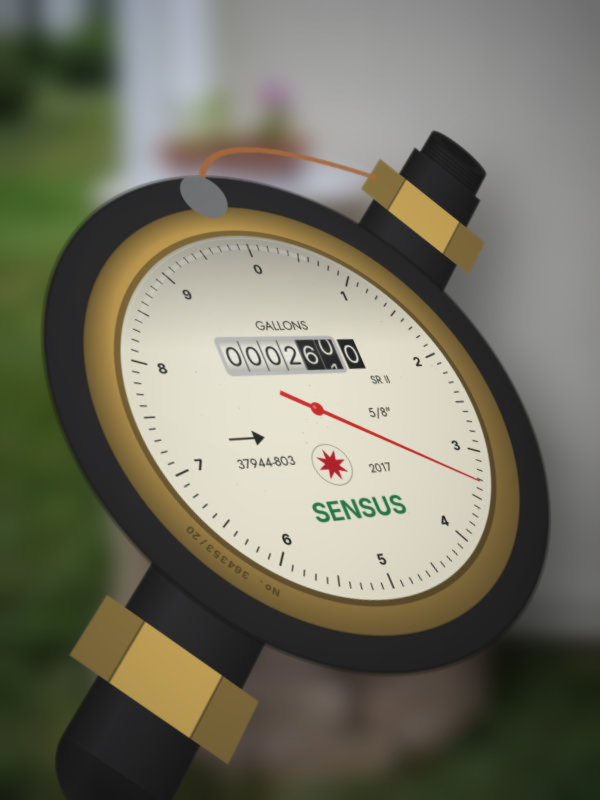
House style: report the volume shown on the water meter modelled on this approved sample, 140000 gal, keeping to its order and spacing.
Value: 2603.3 gal
